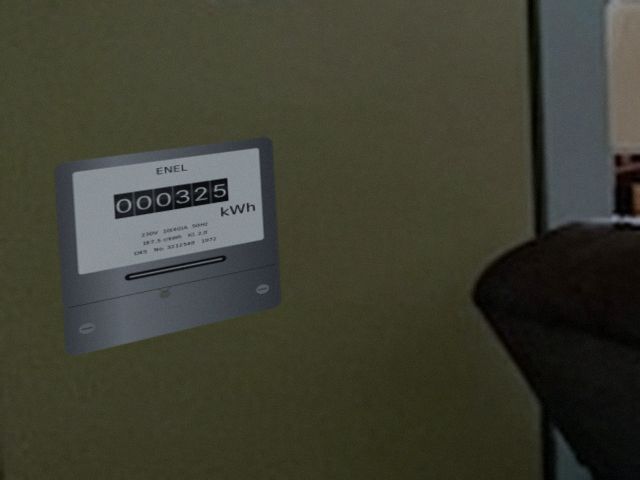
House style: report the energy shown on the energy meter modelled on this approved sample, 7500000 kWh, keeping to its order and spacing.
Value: 325 kWh
